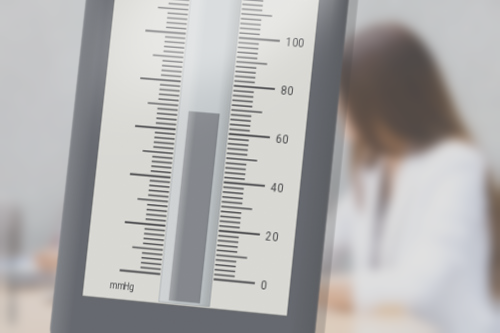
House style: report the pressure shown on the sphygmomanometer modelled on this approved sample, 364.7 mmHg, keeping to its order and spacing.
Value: 68 mmHg
